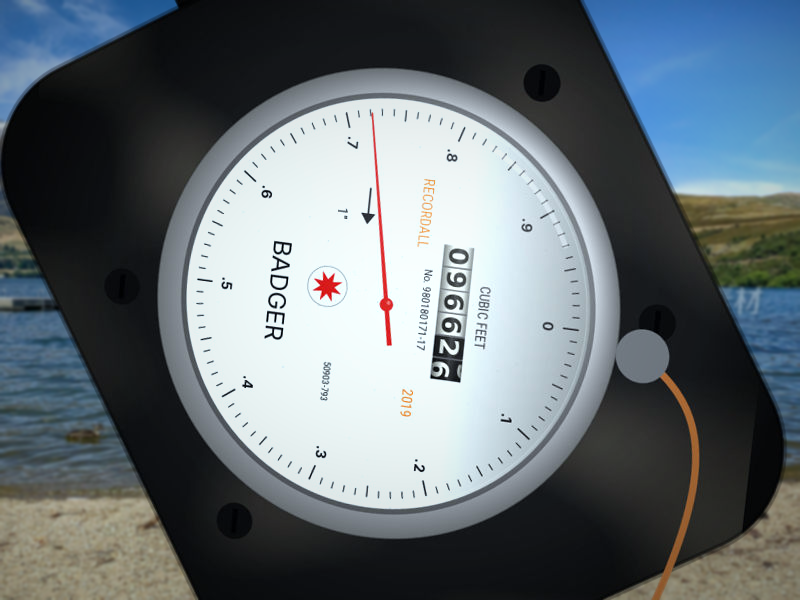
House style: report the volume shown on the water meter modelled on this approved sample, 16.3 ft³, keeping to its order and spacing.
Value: 96625.72 ft³
